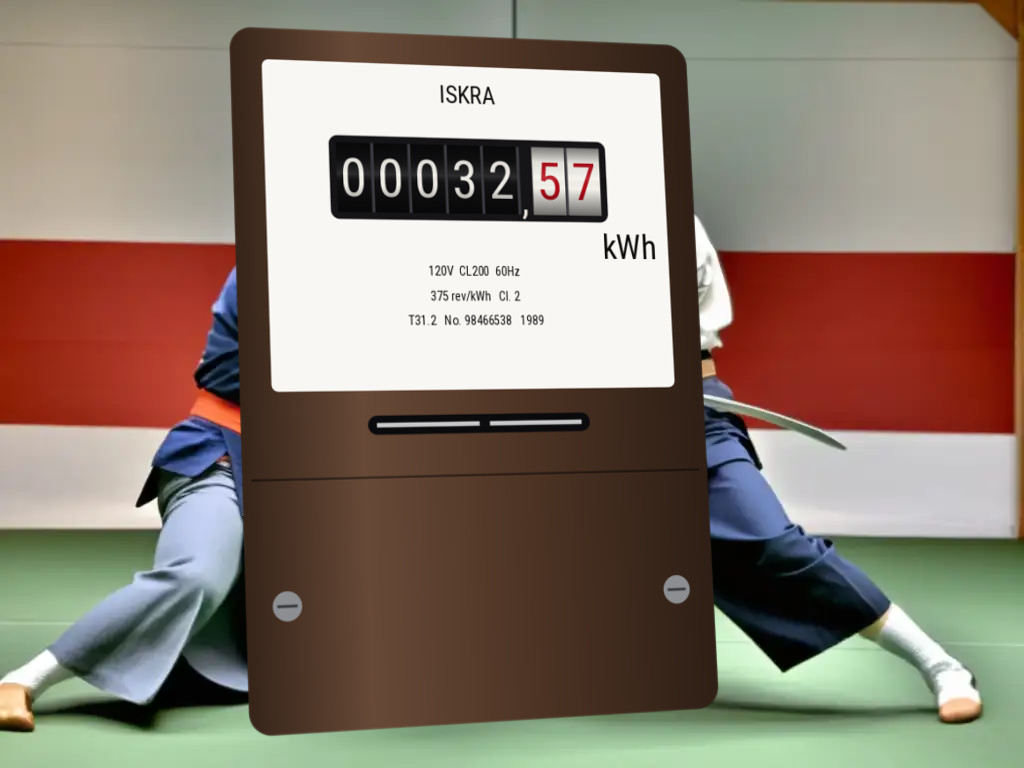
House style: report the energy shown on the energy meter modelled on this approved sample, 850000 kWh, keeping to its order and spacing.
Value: 32.57 kWh
